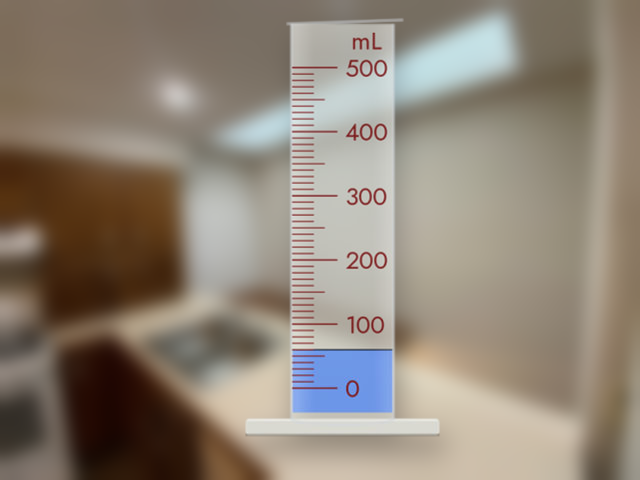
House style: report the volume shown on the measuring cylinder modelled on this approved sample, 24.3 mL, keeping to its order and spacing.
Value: 60 mL
